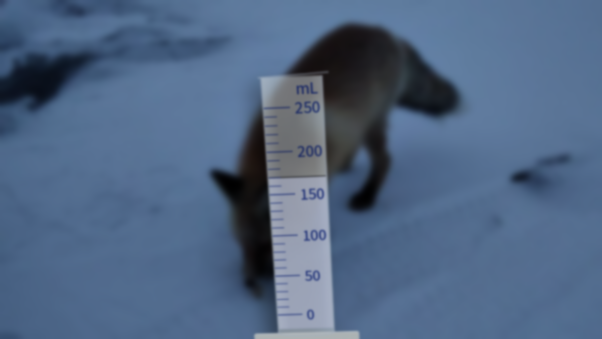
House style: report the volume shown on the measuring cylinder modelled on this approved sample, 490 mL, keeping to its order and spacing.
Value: 170 mL
